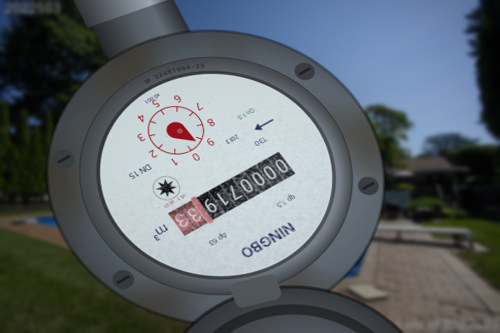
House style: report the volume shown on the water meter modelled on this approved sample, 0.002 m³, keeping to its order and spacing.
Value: 719.329 m³
